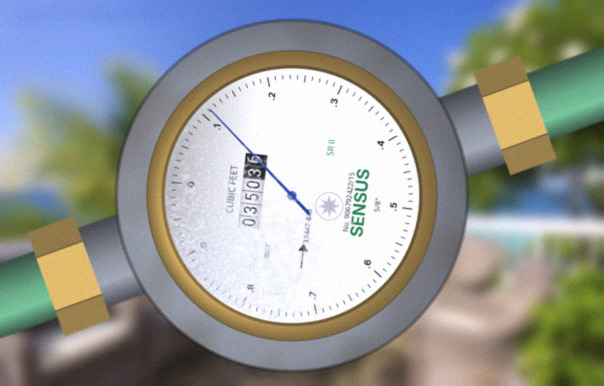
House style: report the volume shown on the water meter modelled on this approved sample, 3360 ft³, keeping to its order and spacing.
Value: 35036.11 ft³
